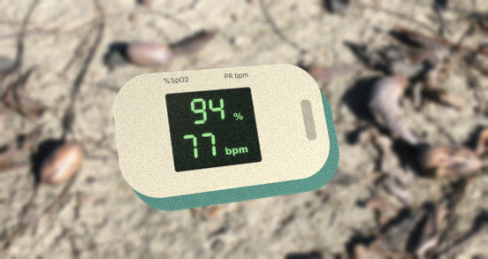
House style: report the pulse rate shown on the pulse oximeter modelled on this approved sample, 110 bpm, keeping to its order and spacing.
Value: 77 bpm
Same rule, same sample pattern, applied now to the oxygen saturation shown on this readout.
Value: 94 %
